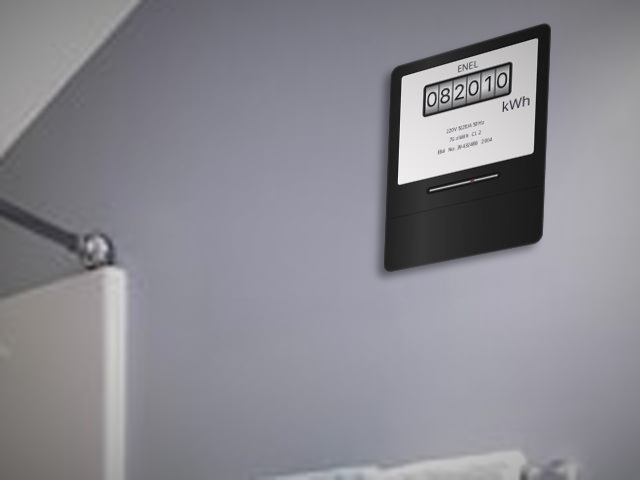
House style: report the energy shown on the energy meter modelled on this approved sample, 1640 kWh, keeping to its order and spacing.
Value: 82010 kWh
